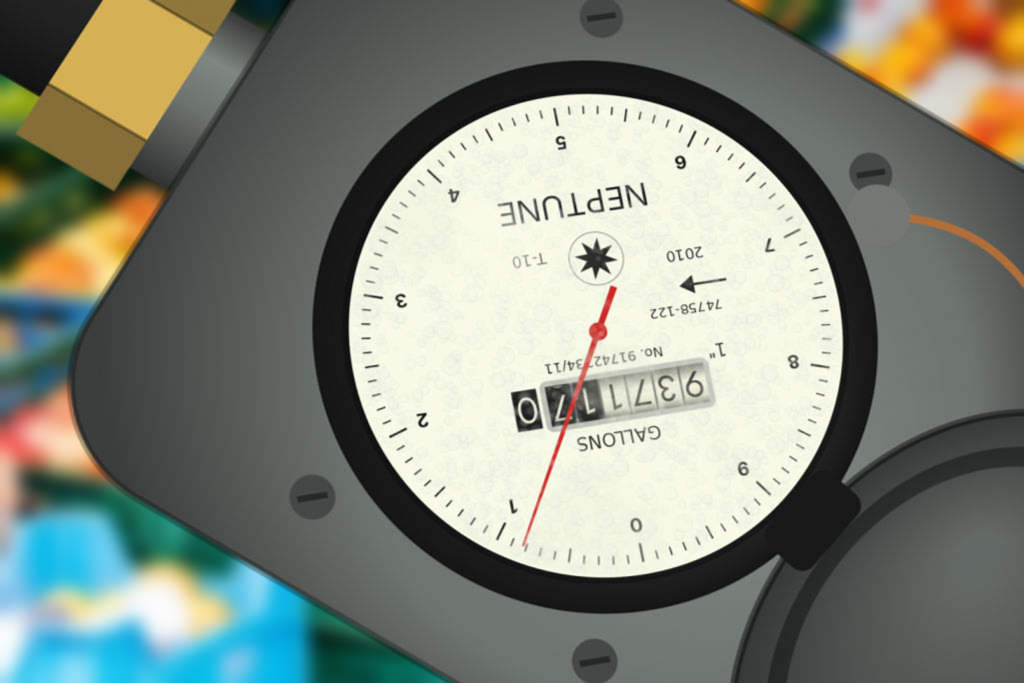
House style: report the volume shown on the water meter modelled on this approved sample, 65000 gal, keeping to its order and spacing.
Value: 9371170.8 gal
